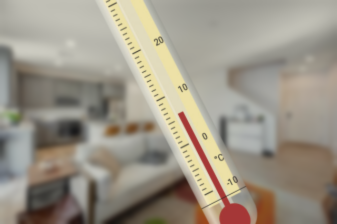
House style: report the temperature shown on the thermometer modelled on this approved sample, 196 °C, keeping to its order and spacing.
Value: 6 °C
